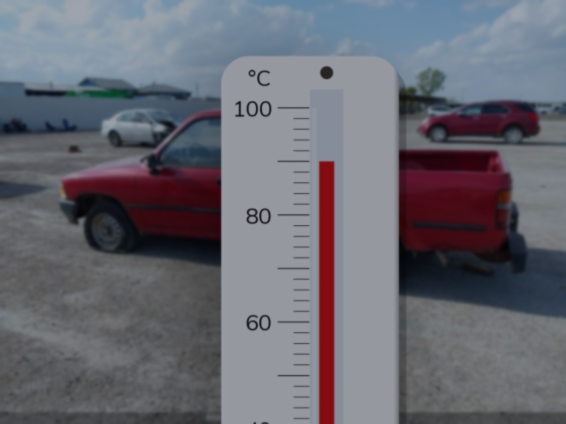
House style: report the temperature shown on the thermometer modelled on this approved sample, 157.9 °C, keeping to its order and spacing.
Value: 90 °C
